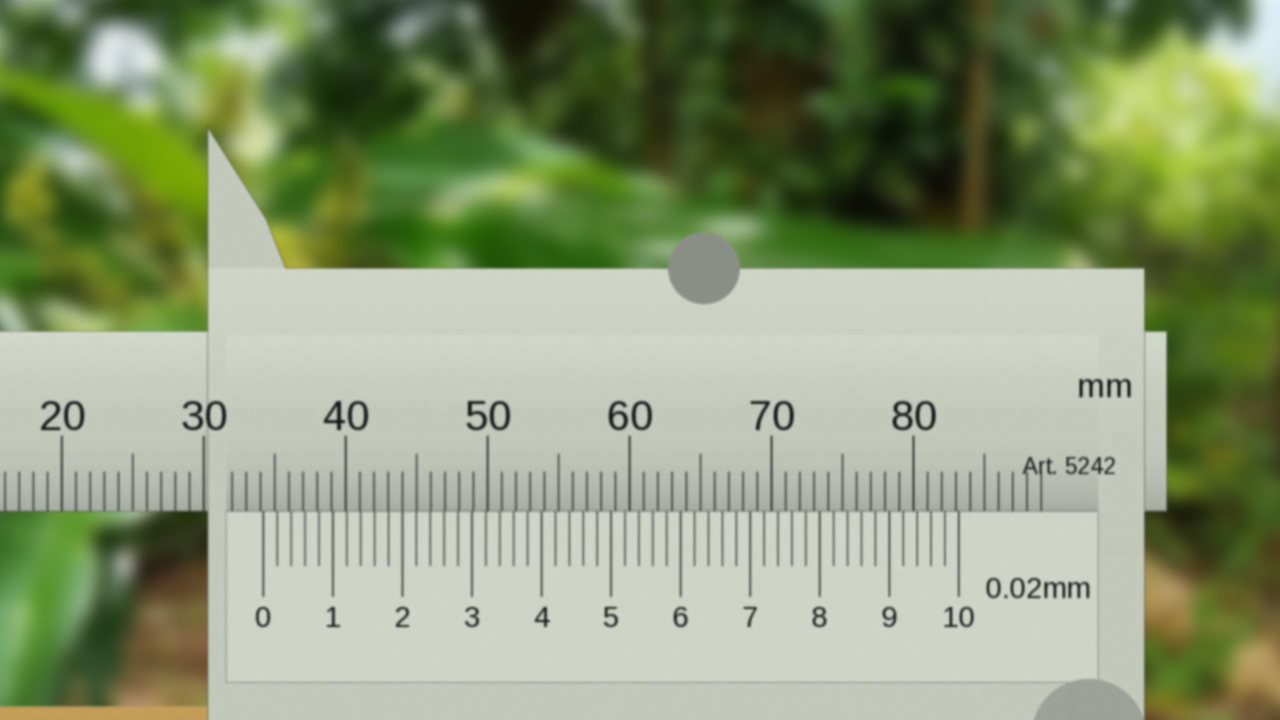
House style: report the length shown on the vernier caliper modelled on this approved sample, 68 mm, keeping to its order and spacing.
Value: 34.2 mm
